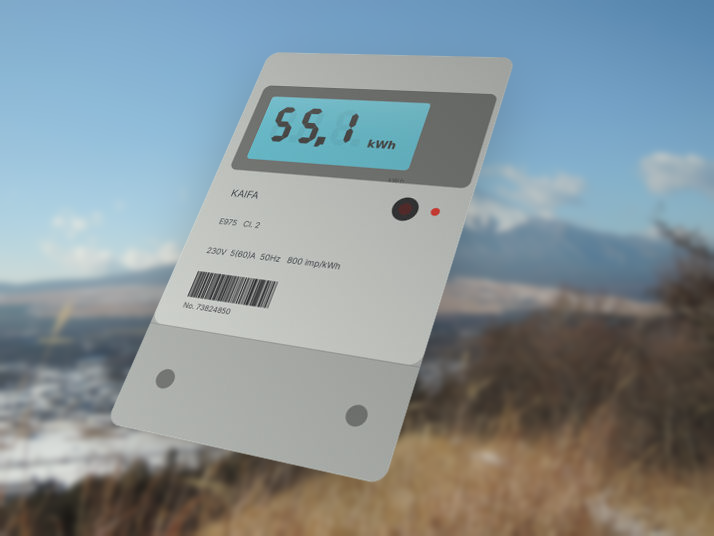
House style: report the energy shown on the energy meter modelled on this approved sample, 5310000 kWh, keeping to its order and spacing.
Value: 55.1 kWh
